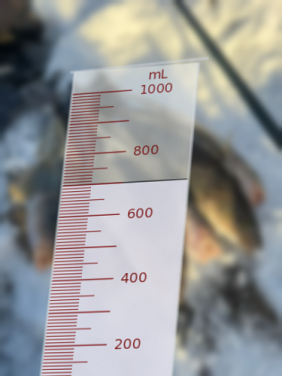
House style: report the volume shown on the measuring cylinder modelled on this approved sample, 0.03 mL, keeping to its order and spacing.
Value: 700 mL
